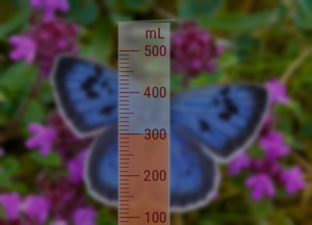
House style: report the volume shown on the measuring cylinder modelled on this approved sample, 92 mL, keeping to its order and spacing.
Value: 300 mL
